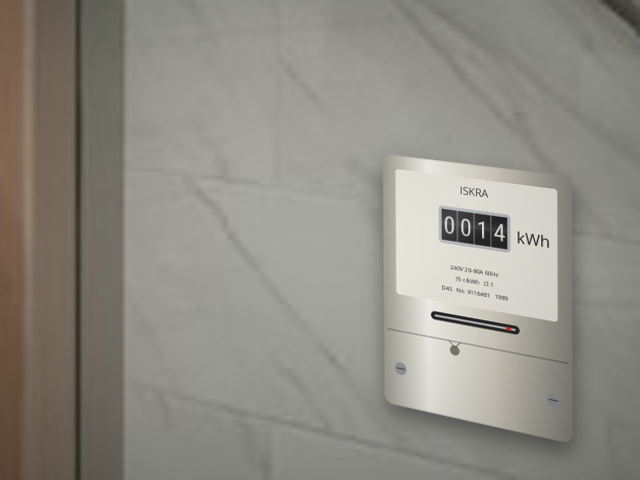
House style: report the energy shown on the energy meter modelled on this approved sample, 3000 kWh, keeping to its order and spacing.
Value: 14 kWh
